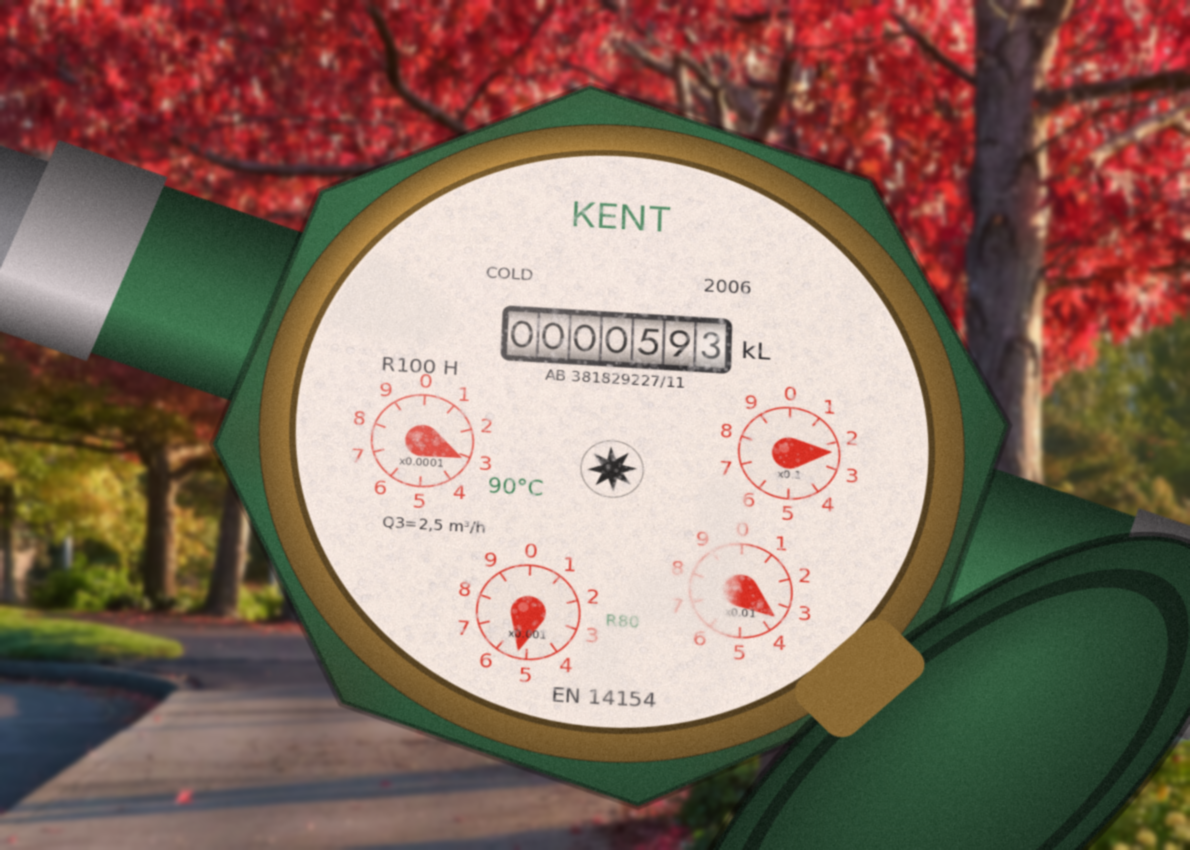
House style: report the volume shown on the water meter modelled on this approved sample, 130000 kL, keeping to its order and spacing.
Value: 593.2353 kL
